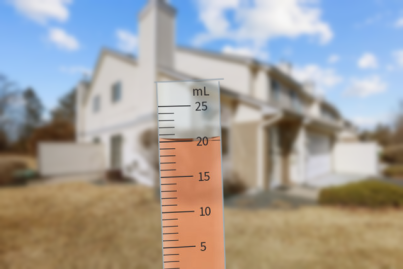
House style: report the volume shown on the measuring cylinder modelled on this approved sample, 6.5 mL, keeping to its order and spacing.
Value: 20 mL
